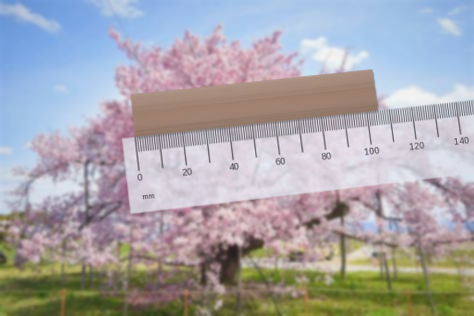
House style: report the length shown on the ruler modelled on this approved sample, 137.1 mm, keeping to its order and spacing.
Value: 105 mm
